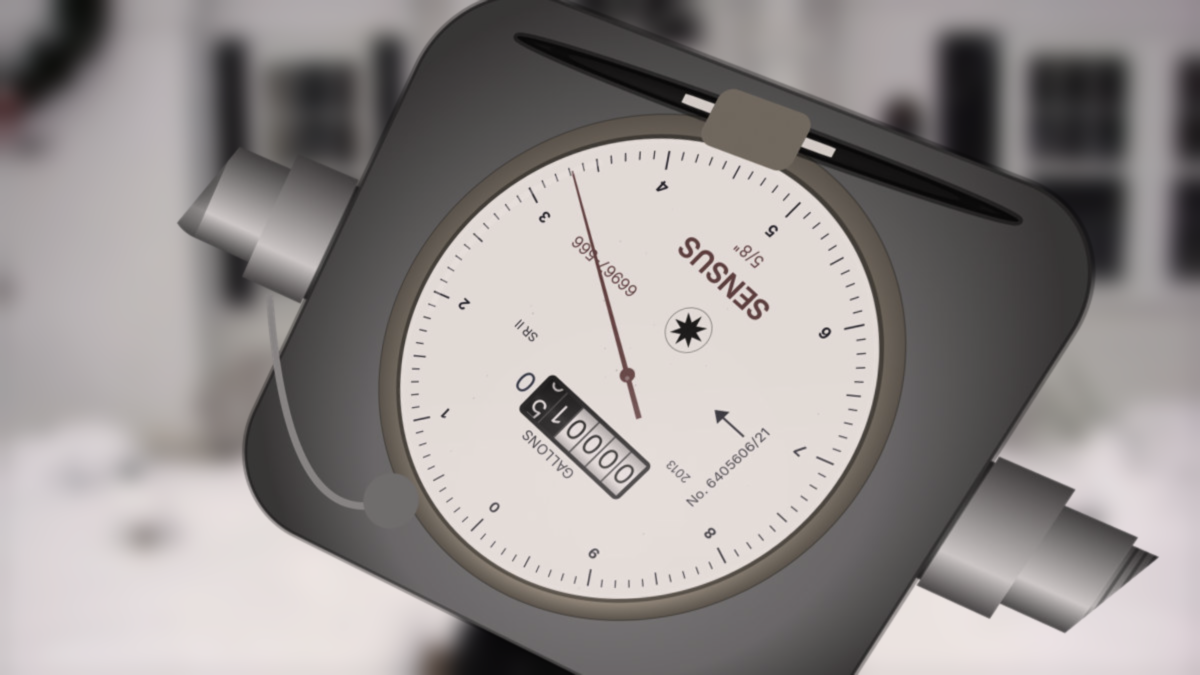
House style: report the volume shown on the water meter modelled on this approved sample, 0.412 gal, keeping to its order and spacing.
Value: 153.3 gal
